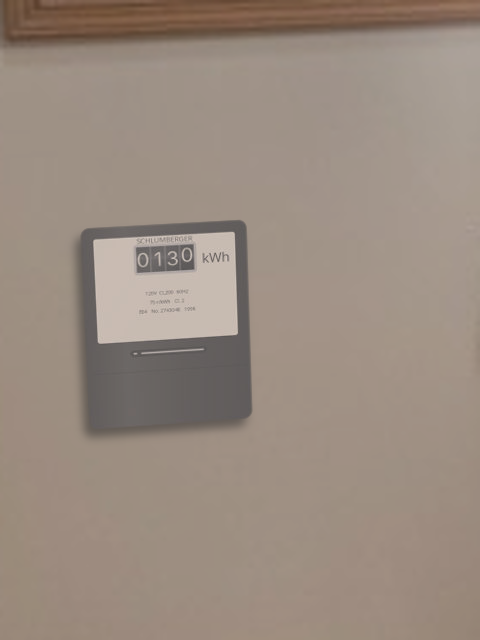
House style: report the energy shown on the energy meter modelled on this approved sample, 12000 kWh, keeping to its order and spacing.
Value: 130 kWh
